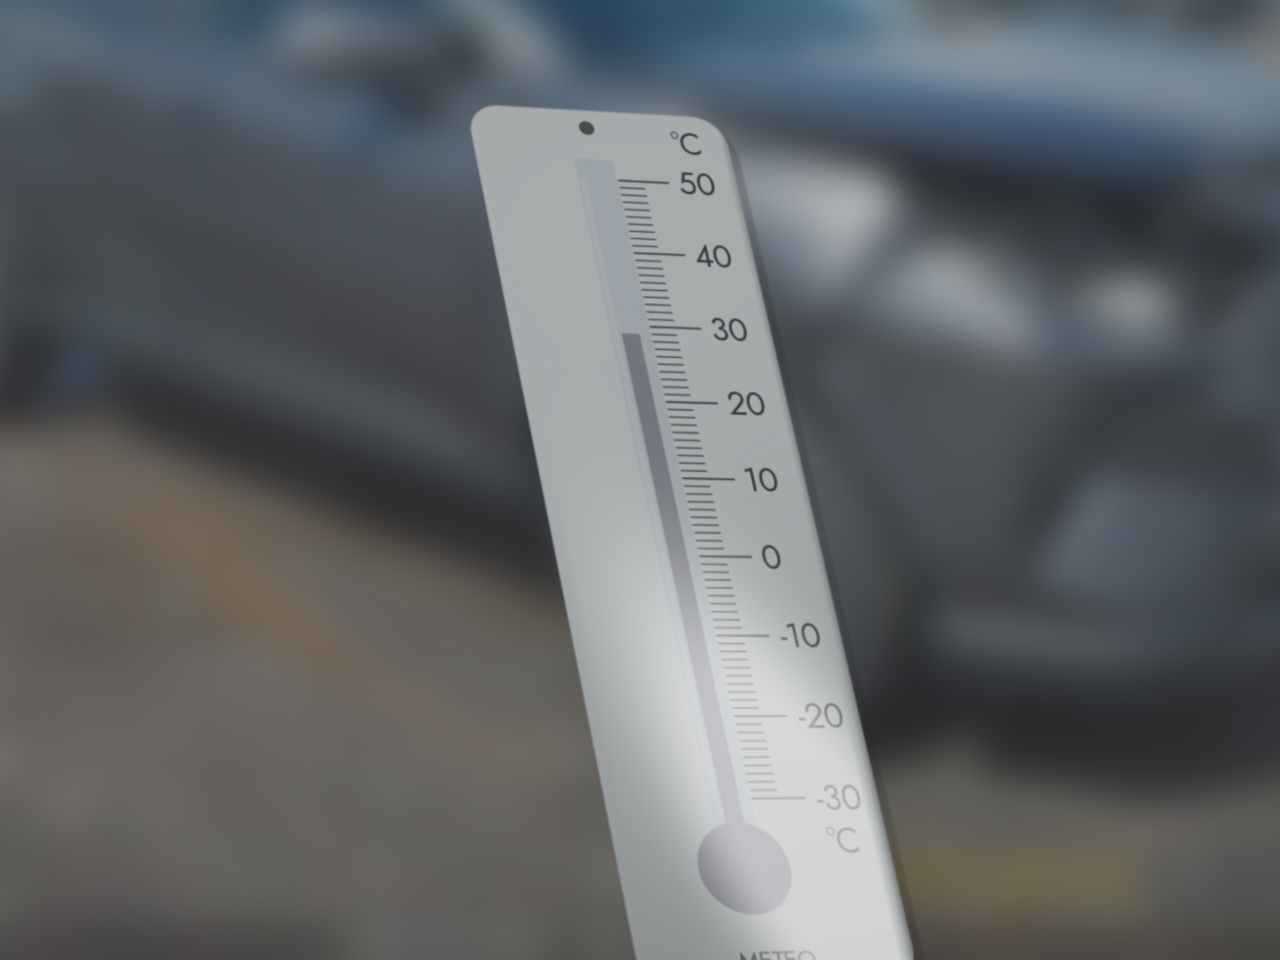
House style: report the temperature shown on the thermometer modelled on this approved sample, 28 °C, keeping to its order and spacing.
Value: 29 °C
